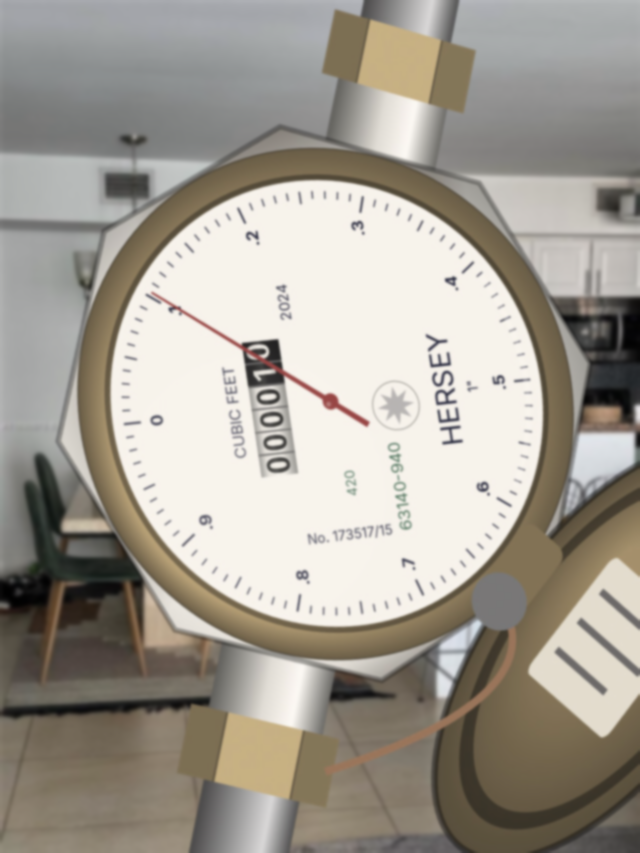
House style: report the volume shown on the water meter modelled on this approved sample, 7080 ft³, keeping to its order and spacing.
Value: 10.10 ft³
